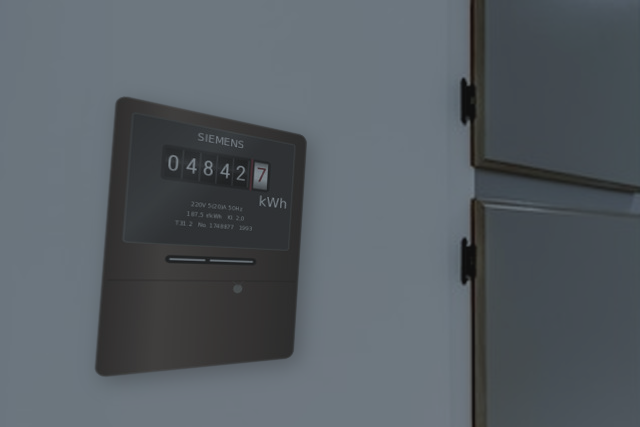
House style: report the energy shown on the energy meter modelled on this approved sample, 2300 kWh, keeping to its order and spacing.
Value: 4842.7 kWh
